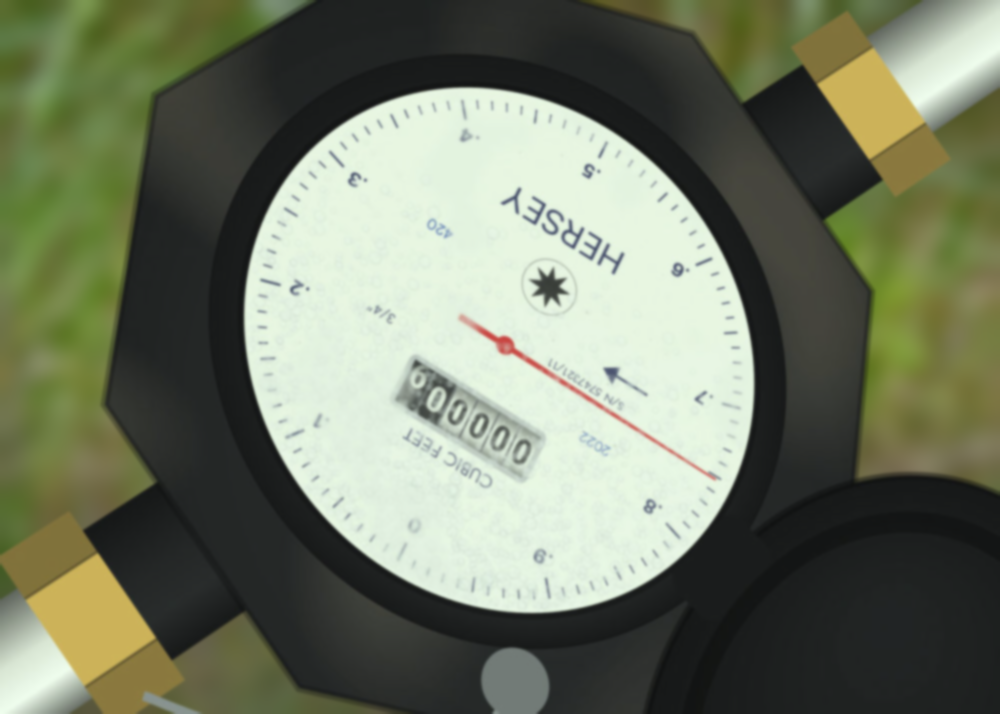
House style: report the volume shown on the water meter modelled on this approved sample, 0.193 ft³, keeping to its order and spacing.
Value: 8.75 ft³
